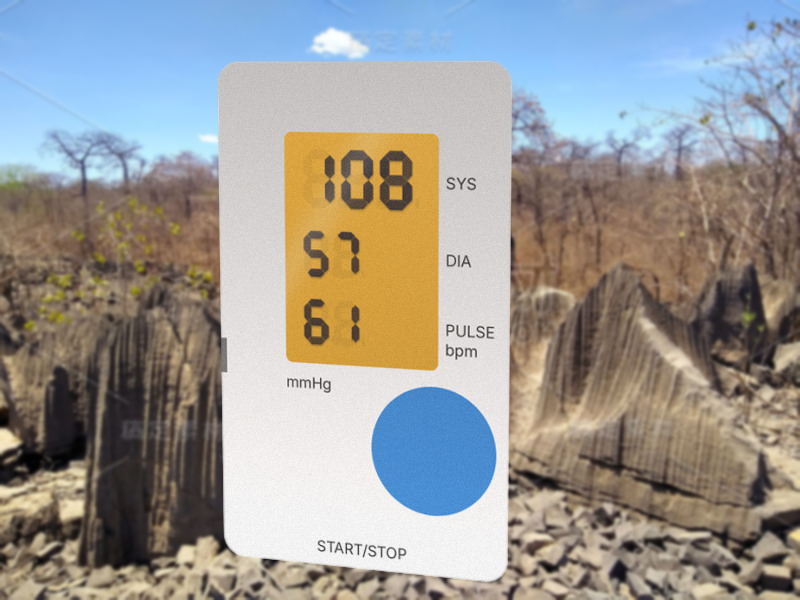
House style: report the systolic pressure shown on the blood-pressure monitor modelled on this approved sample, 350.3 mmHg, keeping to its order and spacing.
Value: 108 mmHg
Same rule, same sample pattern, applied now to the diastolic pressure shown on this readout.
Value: 57 mmHg
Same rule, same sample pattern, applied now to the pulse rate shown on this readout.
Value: 61 bpm
